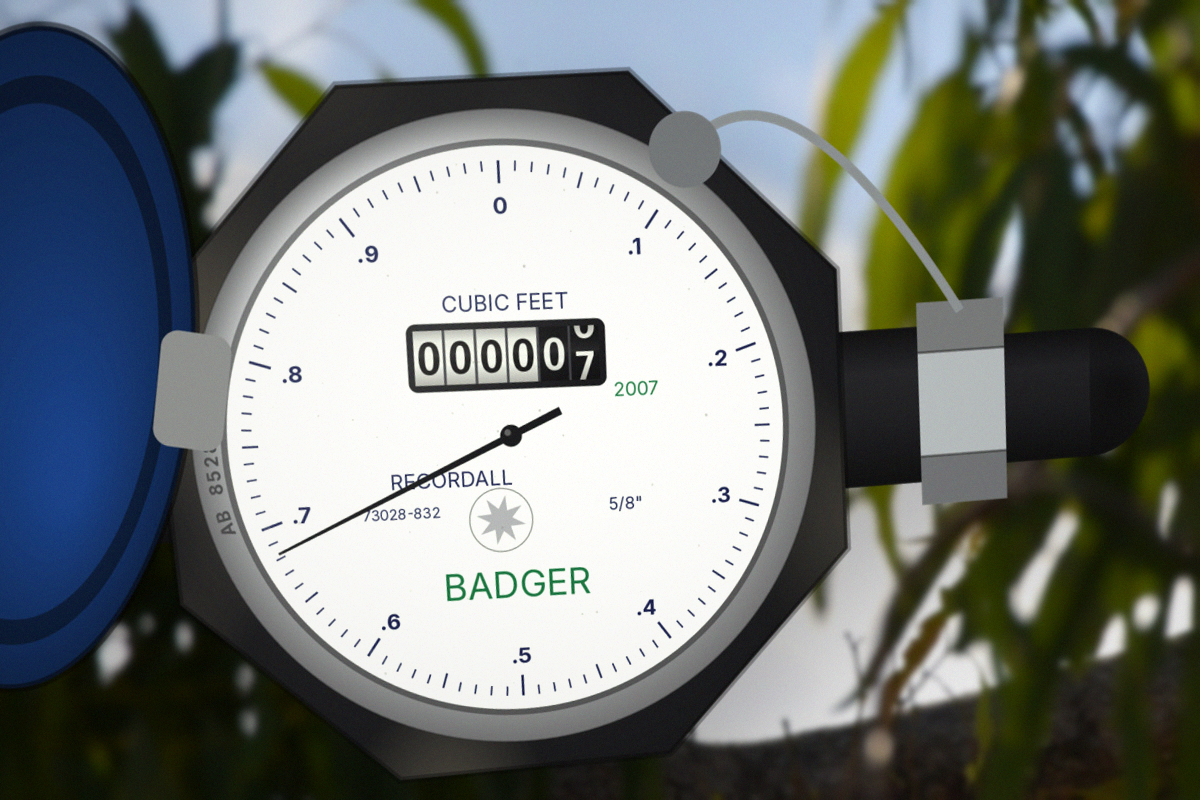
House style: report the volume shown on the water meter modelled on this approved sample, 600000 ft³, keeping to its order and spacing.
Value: 6.68 ft³
